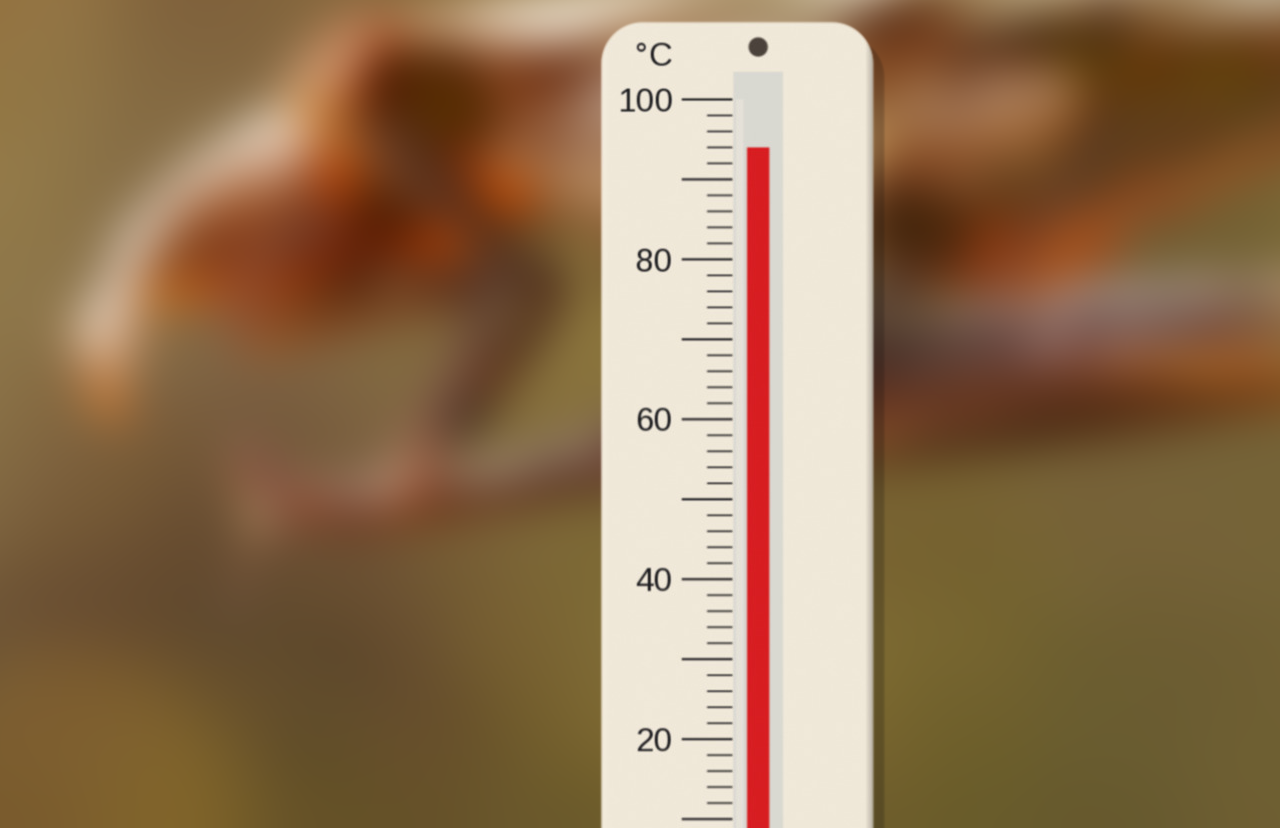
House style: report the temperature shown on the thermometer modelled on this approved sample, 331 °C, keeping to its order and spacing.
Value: 94 °C
